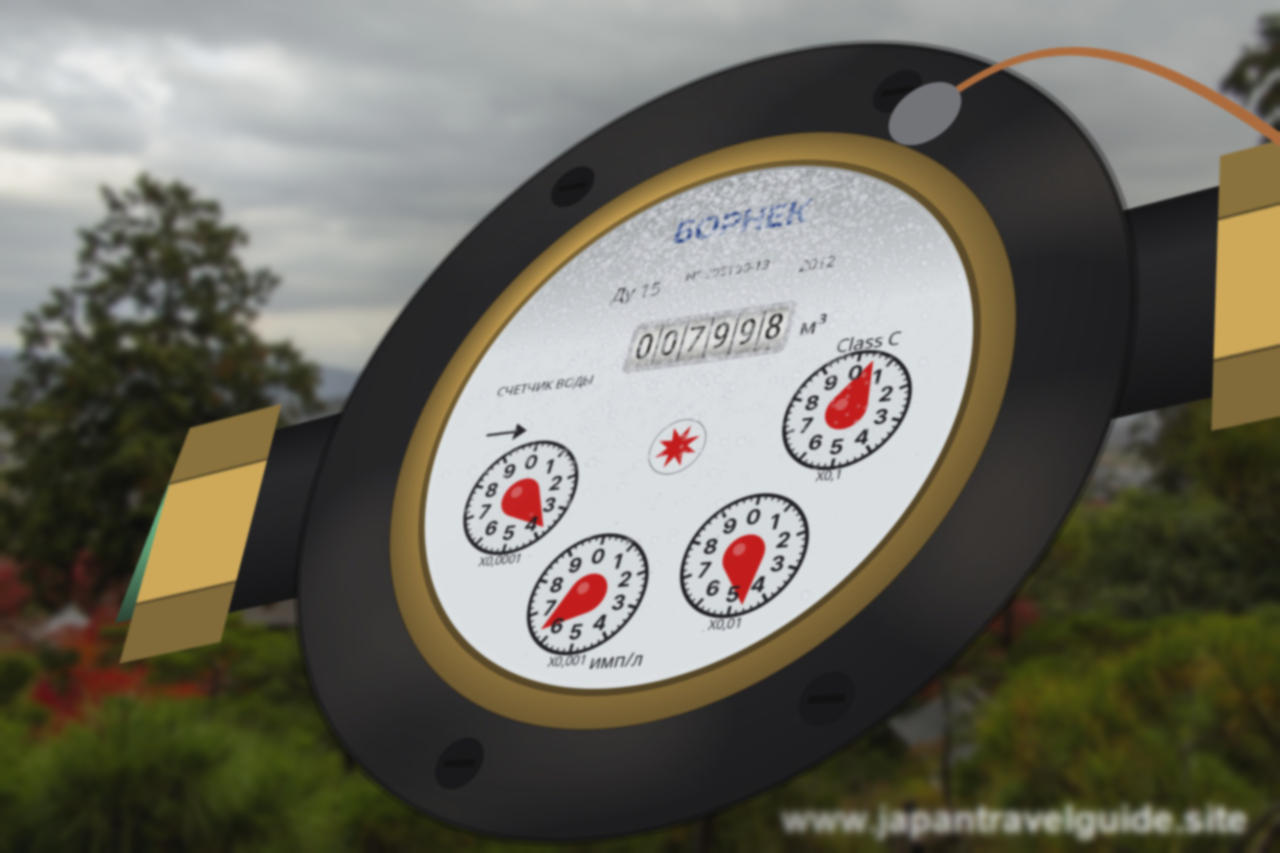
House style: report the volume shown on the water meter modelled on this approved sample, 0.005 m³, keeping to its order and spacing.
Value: 7998.0463 m³
